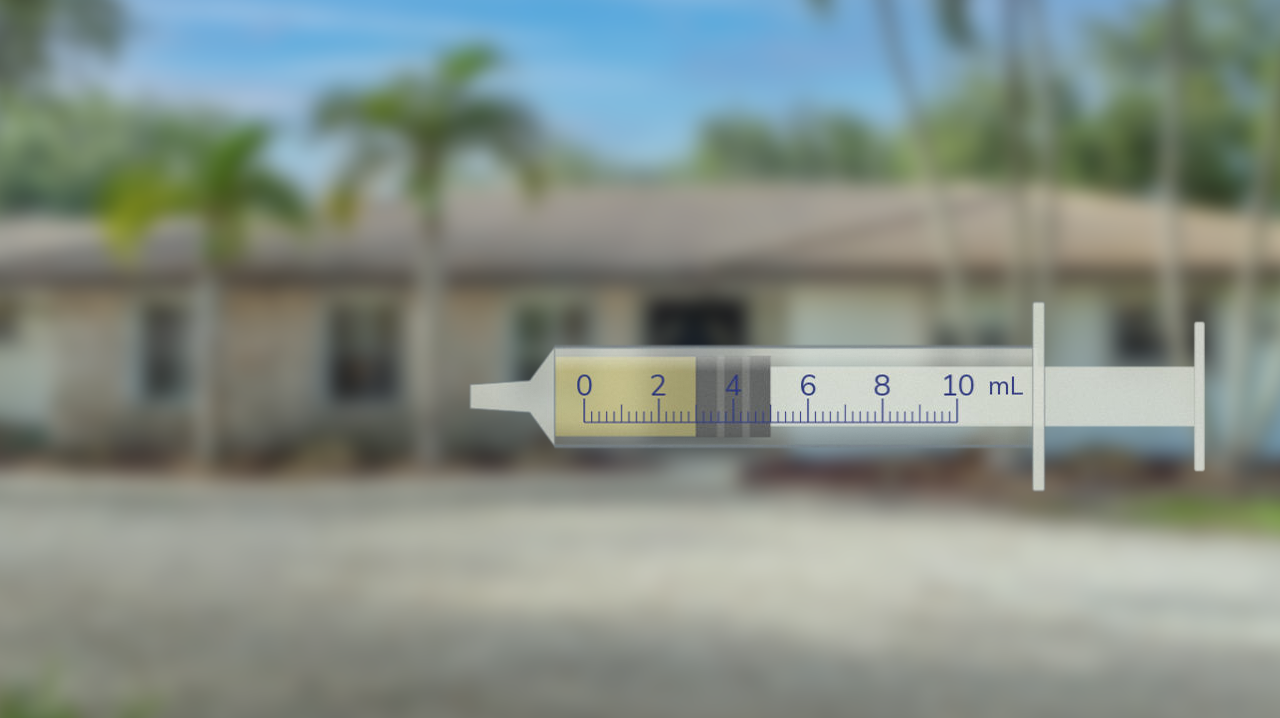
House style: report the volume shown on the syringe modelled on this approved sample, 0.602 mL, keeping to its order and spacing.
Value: 3 mL
